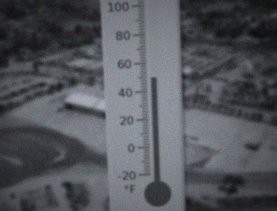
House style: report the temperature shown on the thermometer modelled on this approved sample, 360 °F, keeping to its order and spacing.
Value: 50 °F
